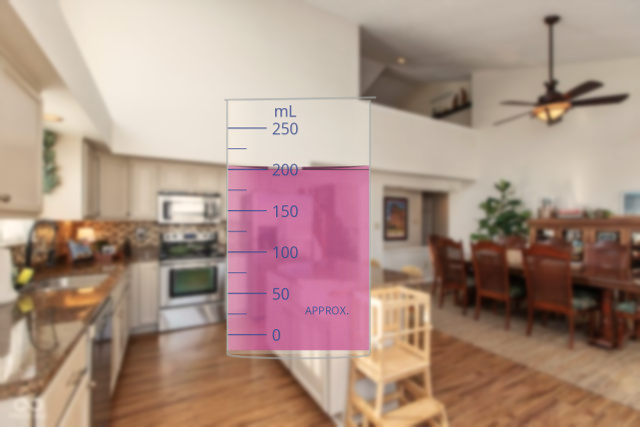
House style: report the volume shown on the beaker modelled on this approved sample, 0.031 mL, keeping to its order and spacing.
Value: 200 mL
